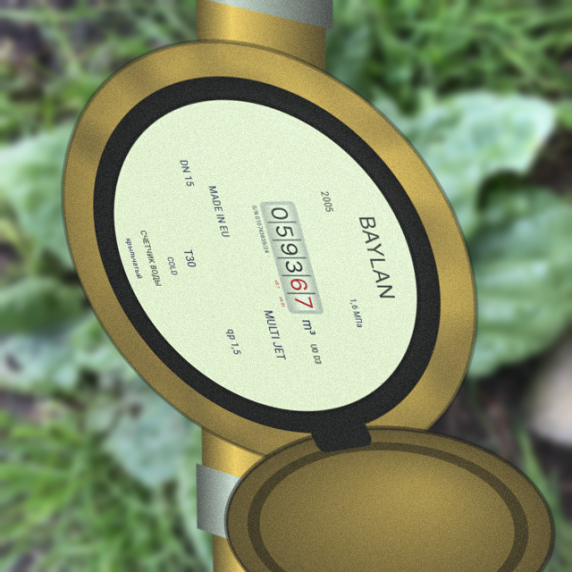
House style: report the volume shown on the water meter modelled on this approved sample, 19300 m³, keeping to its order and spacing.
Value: 593.67 m³
